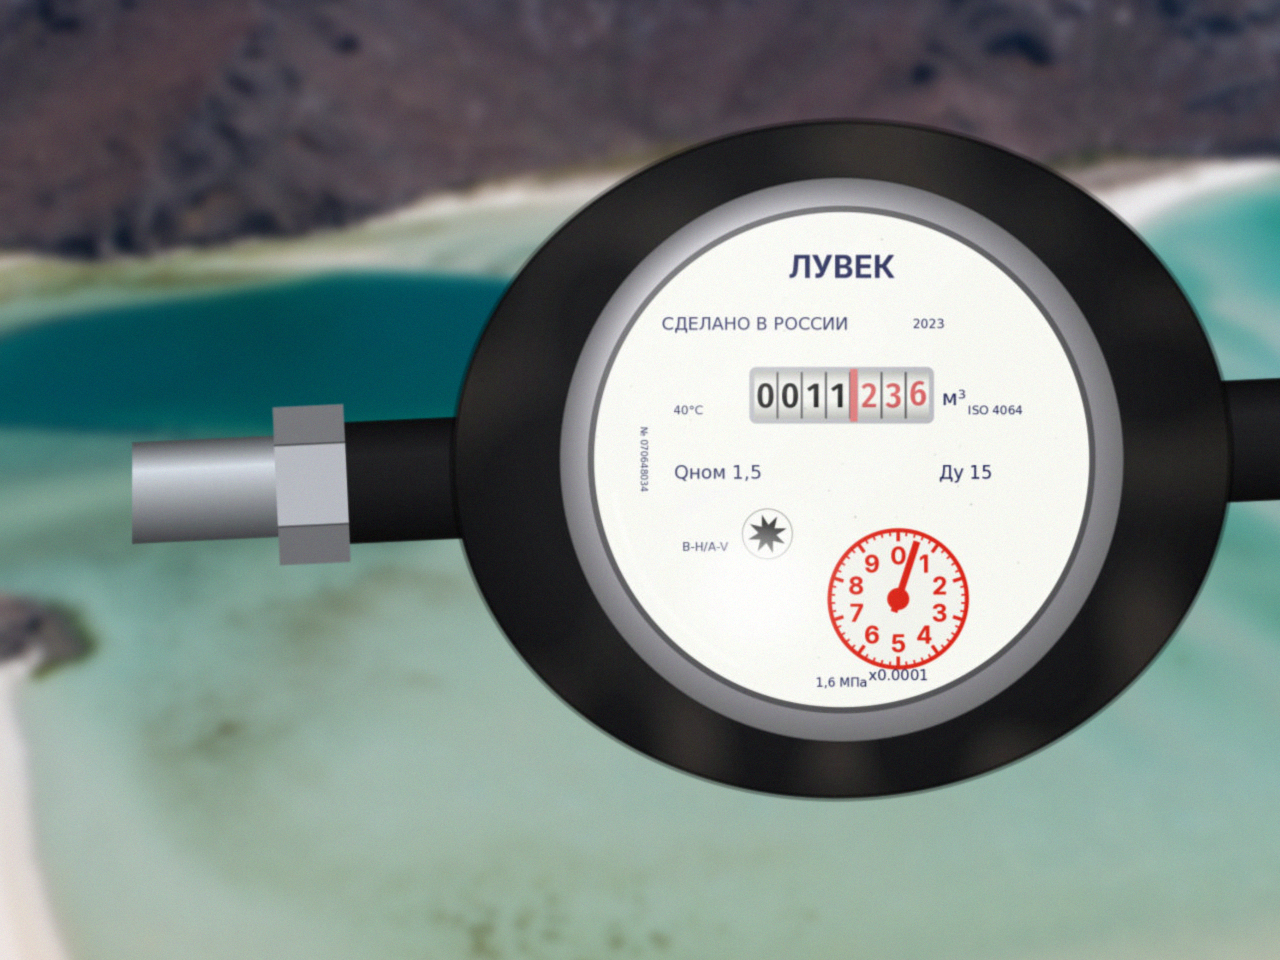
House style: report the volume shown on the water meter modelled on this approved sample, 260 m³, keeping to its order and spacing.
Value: 11.2360 m³
